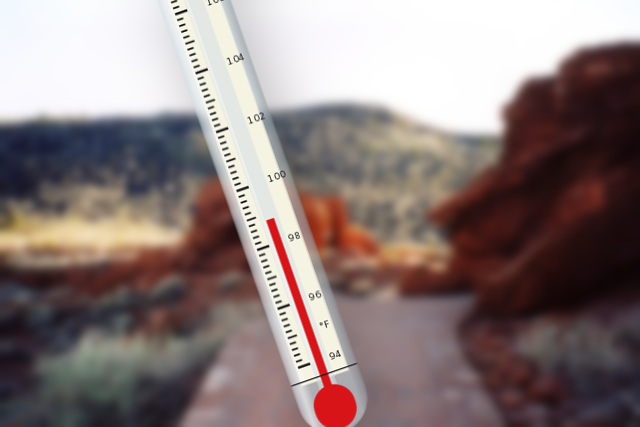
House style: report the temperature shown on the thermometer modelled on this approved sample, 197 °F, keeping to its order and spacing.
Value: 98.8 °F
